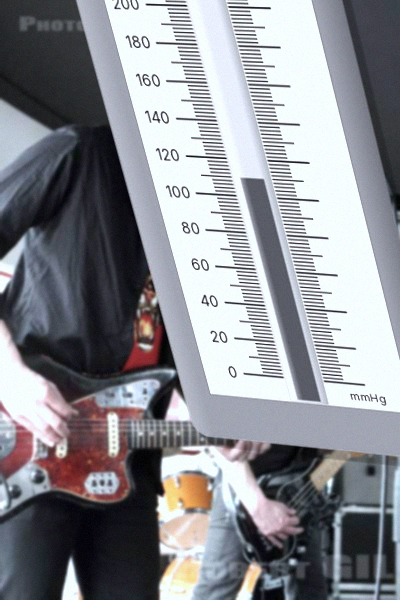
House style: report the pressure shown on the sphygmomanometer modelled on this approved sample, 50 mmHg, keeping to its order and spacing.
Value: 110 mmHg
